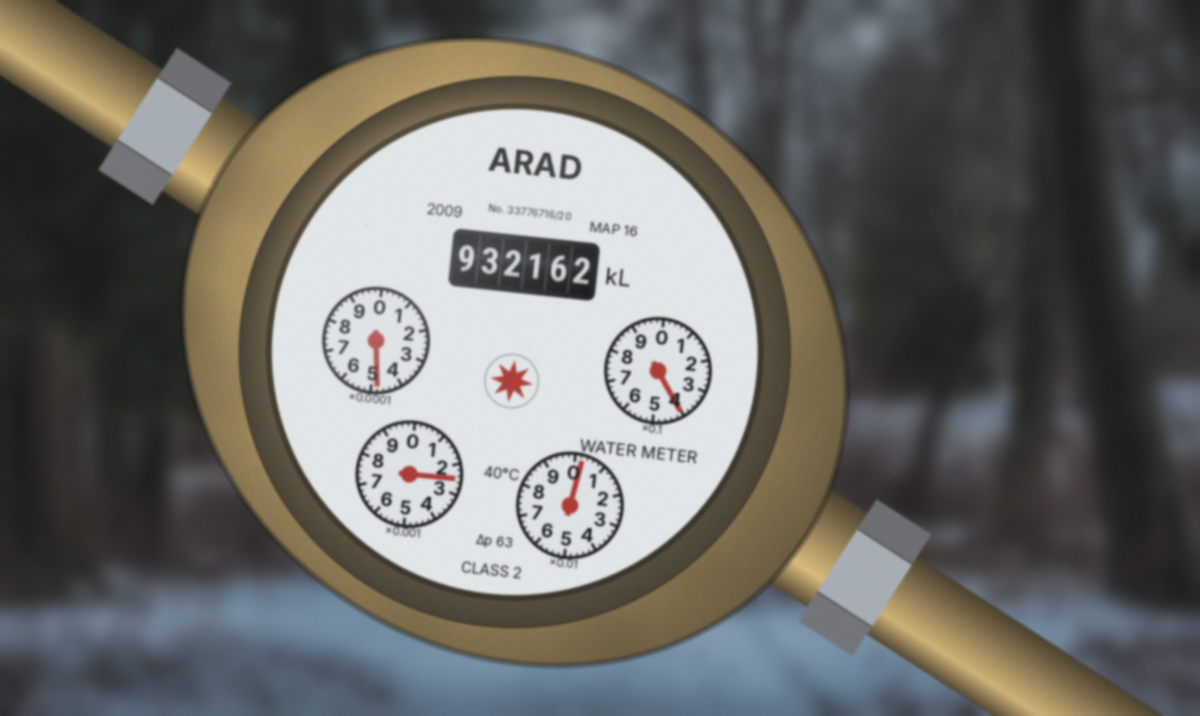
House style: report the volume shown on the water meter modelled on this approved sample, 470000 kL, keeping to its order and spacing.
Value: 932162.4024 kL
